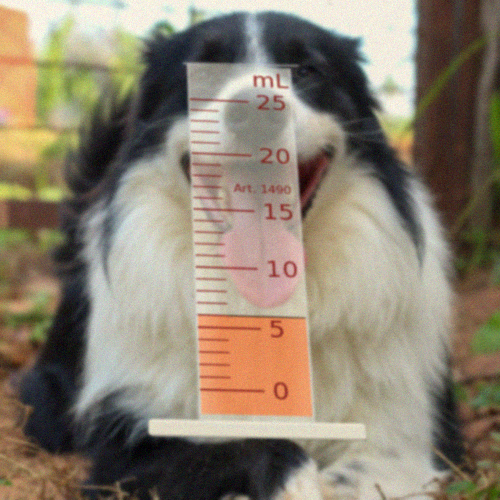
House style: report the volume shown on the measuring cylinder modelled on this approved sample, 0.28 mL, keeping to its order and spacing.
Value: 6 mL
